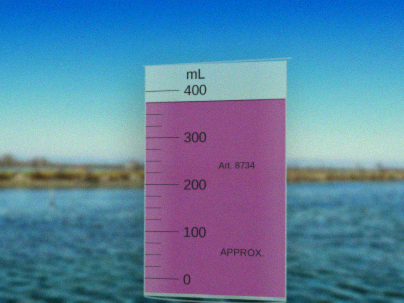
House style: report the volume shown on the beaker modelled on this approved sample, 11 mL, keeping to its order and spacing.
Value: 375 mL
